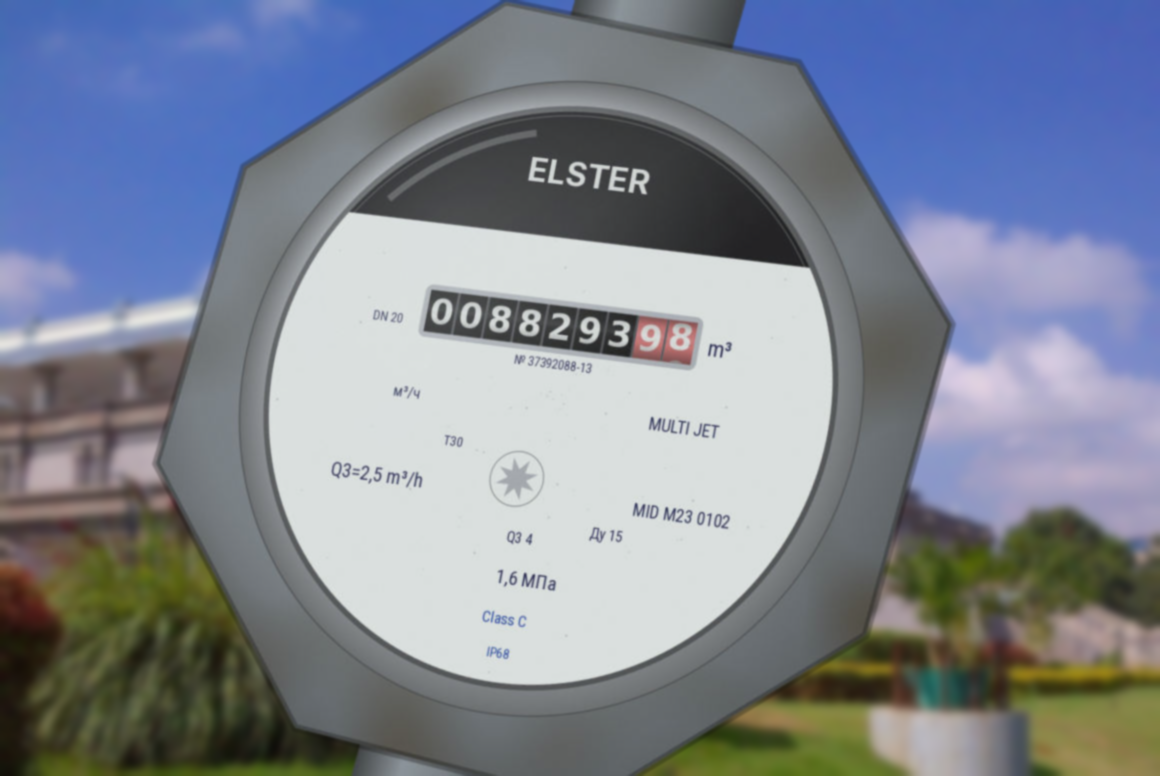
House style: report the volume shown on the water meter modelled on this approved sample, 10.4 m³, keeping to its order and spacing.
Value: 88293.98 m³
